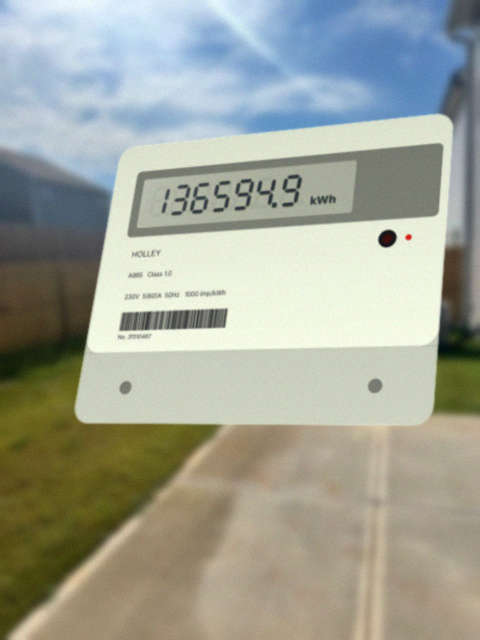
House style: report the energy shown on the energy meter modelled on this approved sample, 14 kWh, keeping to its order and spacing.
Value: 136594.9 kWh
